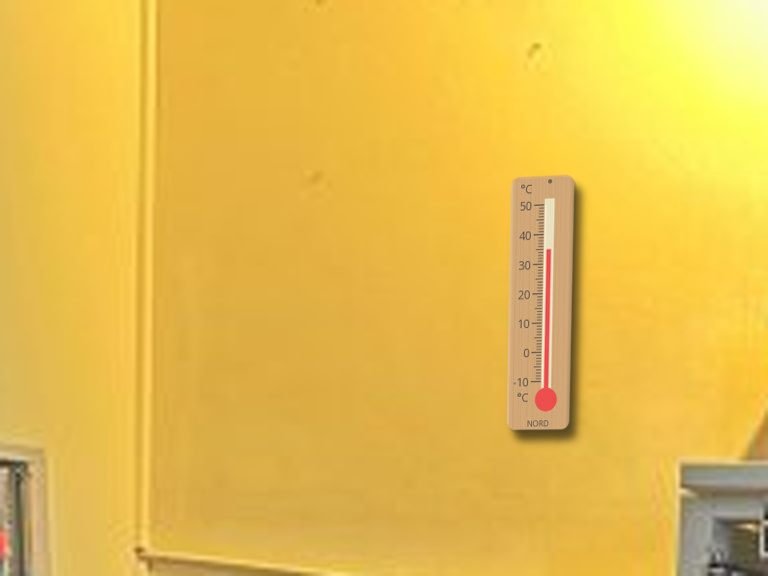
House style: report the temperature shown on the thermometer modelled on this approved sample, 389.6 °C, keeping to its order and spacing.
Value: 35 °C
